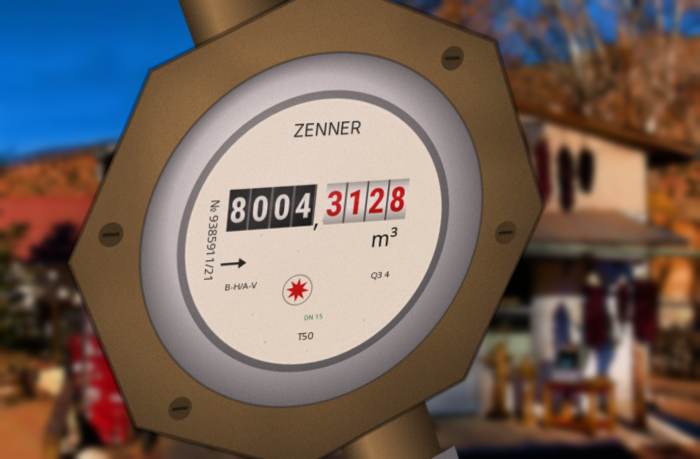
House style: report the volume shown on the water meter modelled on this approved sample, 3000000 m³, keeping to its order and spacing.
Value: 8004.3128 m³
